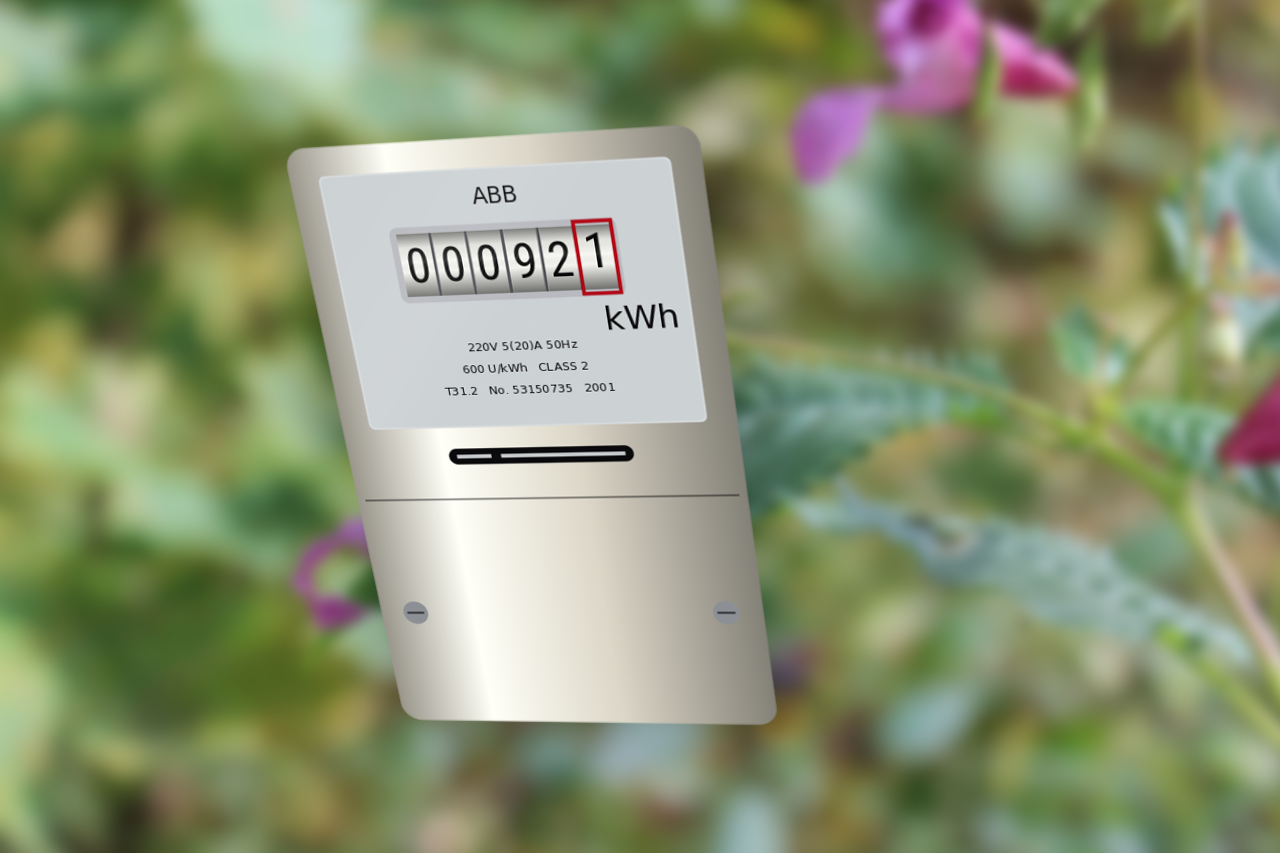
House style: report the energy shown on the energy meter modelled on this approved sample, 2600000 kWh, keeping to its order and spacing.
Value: 92.1 kWh
